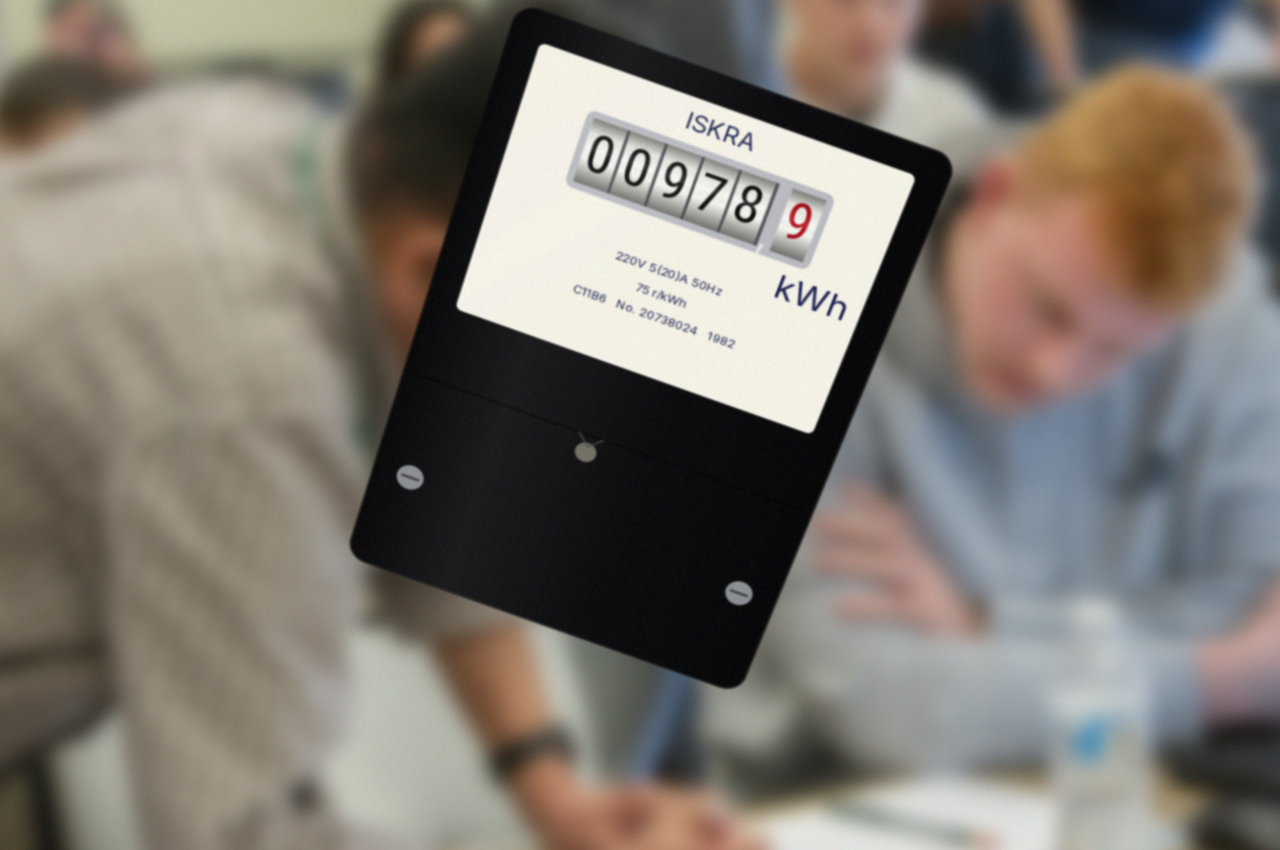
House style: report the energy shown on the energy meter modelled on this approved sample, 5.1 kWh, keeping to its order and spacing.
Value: 978.9 kWh
